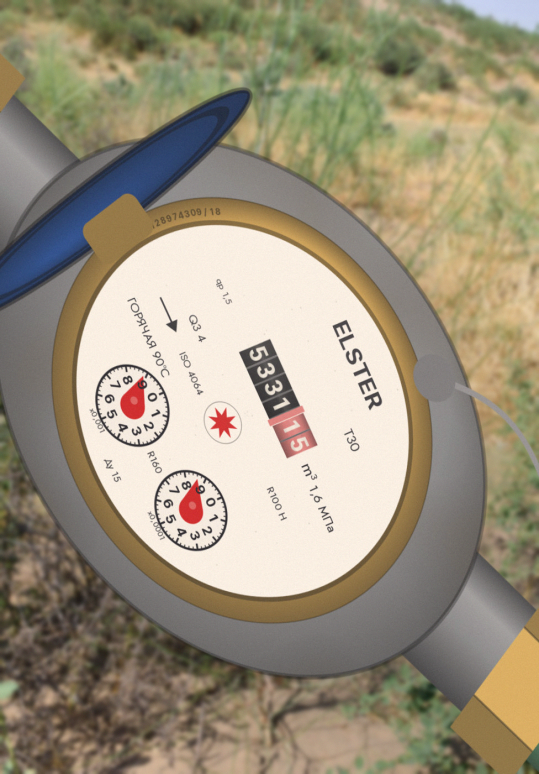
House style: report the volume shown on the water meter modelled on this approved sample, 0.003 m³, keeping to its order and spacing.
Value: 5331.1588 m³
